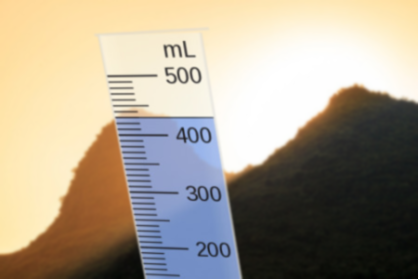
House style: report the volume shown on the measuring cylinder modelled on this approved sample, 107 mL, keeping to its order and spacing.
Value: 430 mL
